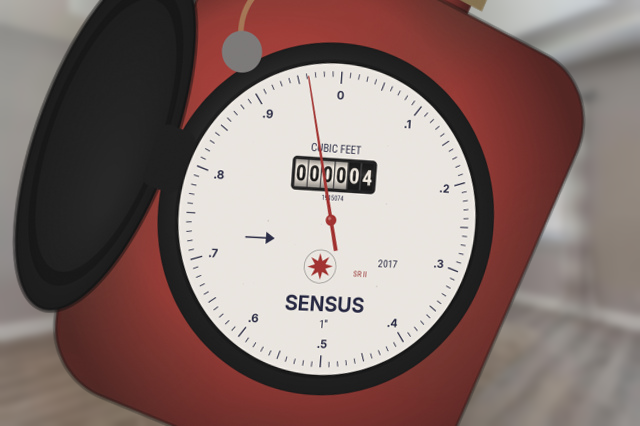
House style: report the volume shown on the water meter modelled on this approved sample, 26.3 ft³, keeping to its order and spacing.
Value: 3.96 ft³
